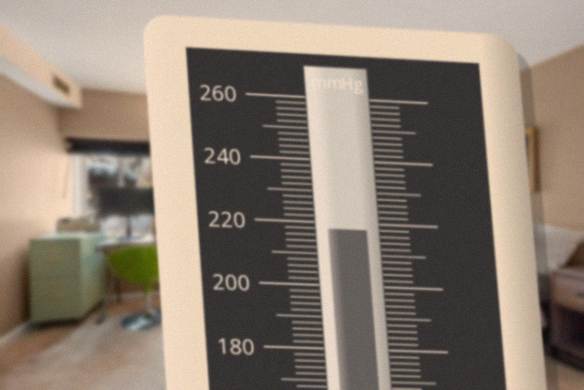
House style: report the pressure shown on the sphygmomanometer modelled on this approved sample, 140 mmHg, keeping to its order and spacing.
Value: 218 mmHg
